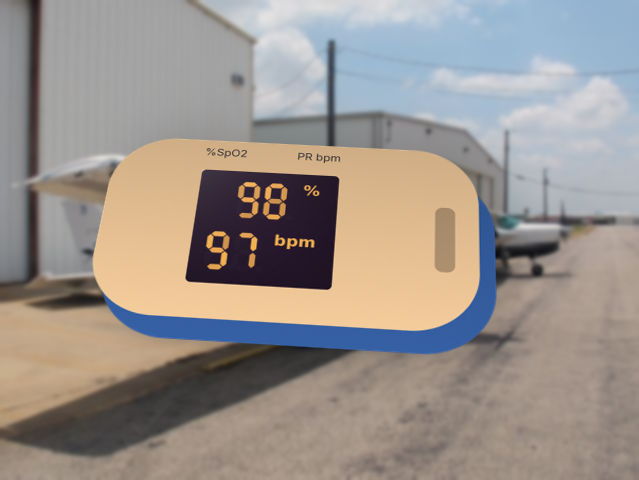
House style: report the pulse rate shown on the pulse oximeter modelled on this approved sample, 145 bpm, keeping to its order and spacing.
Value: 97 bpm
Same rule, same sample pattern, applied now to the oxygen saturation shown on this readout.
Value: 98 %
